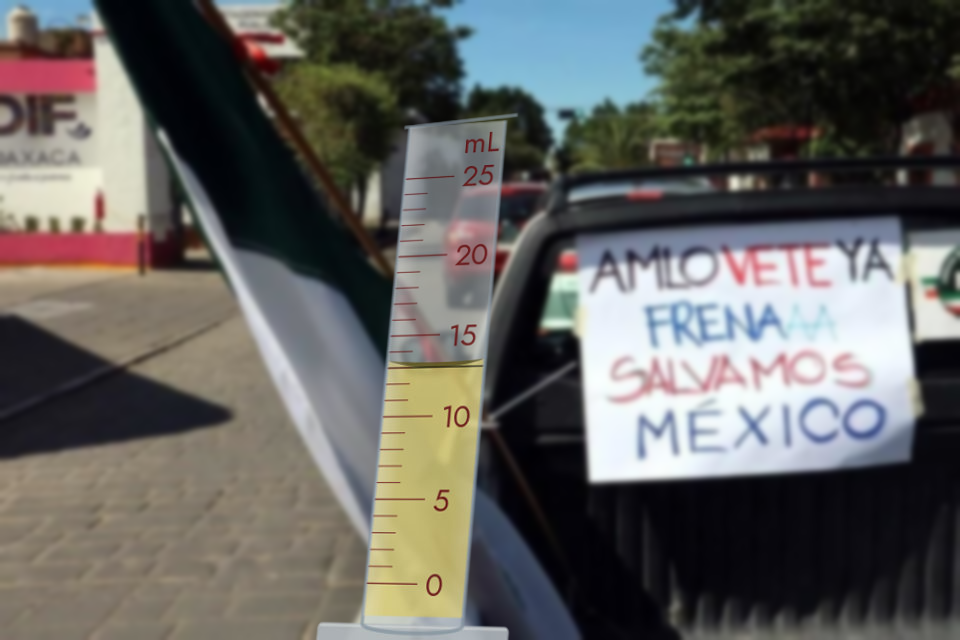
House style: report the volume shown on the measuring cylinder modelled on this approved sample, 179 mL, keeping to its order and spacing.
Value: 13 mL
